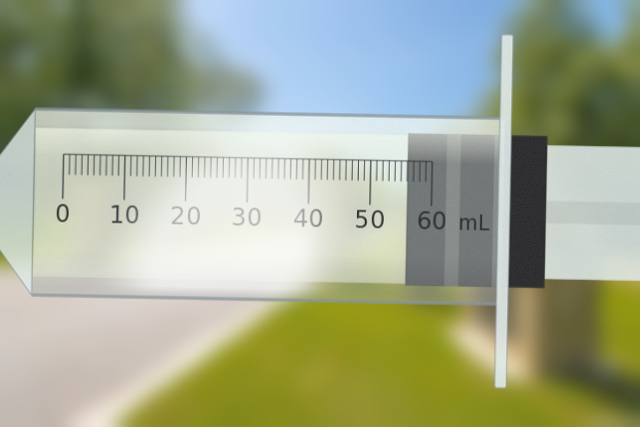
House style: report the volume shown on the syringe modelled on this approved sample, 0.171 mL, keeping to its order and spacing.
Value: 56 mL
